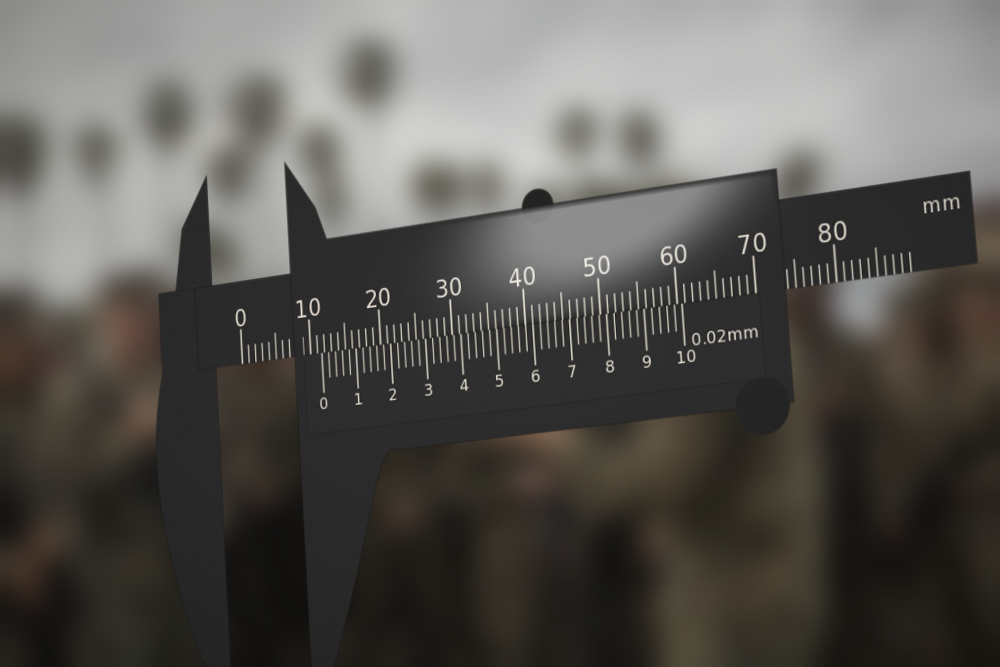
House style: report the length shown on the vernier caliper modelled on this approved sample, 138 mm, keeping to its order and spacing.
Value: 11.6 mm
